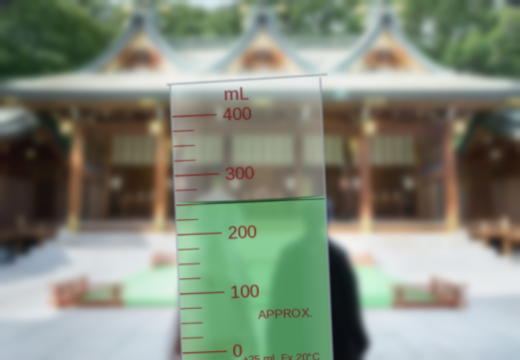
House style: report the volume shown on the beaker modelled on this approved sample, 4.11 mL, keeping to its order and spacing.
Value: 250 mL
